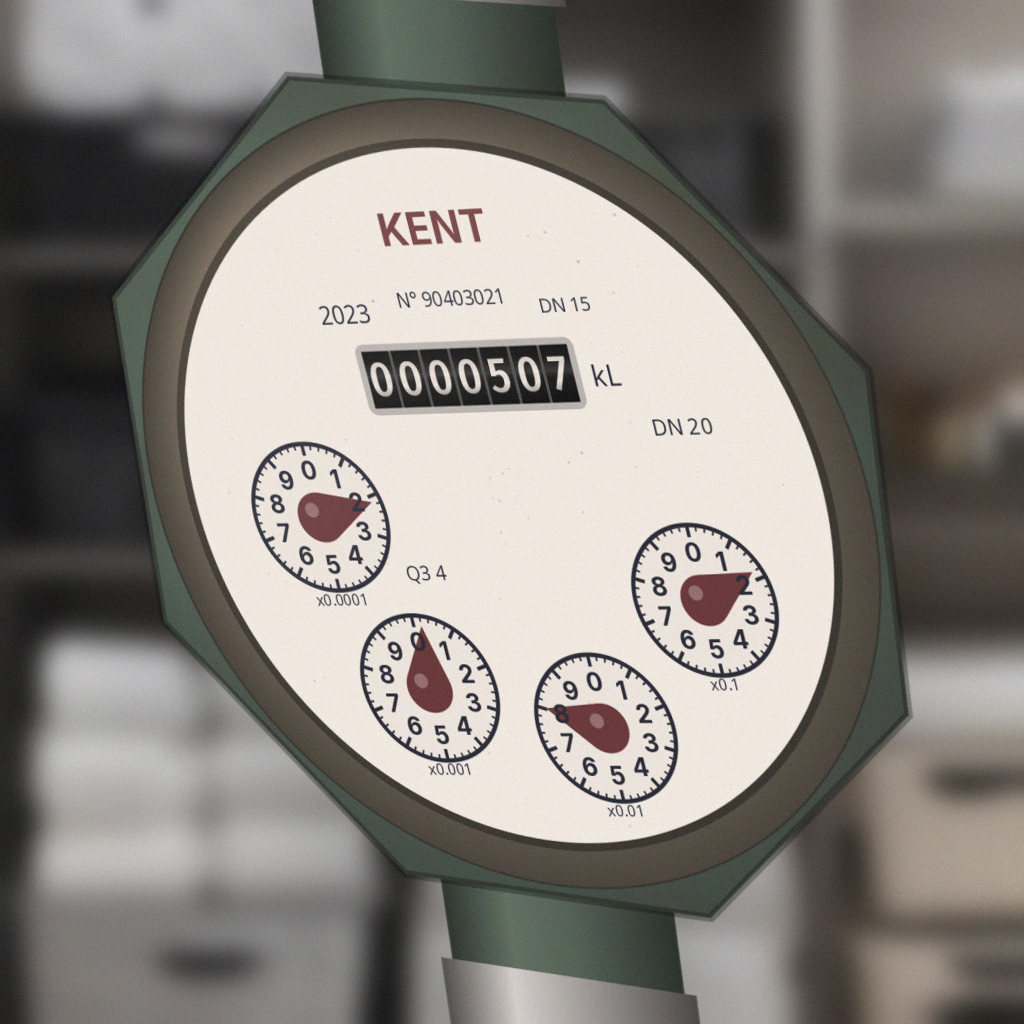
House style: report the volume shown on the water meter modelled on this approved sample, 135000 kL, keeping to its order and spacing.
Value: 507.1802 kL
